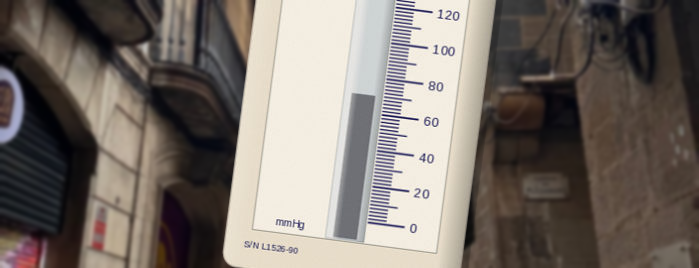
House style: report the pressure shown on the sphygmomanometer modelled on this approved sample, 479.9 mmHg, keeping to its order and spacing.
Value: 70 mmHg
